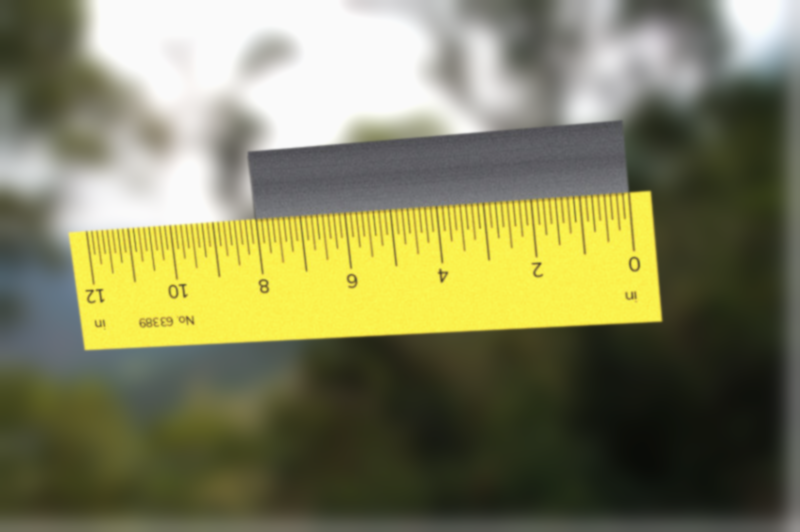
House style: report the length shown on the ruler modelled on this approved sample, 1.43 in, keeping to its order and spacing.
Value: 8 in
